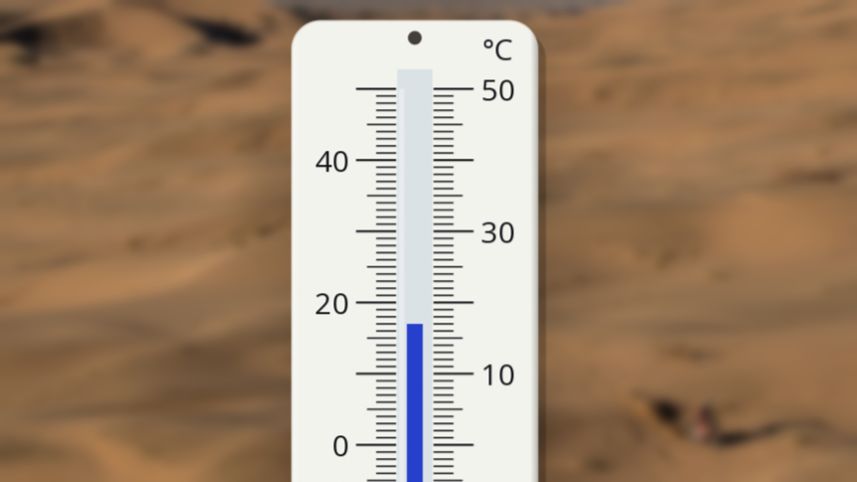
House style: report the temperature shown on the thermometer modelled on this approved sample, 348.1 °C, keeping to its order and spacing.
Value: 17 °C
